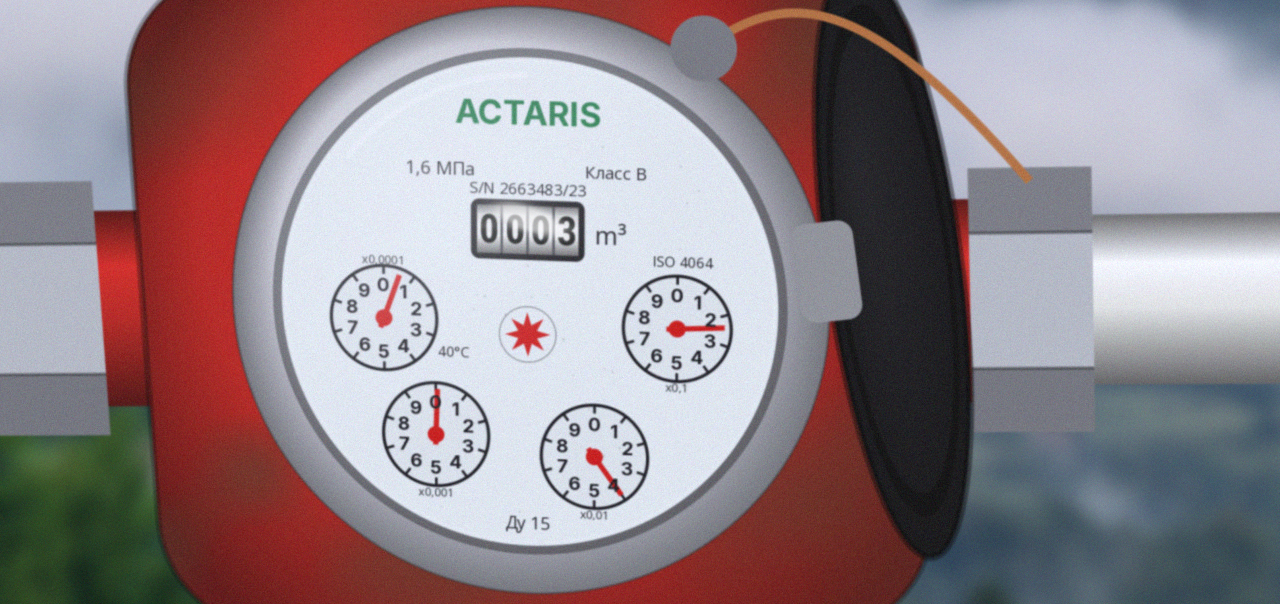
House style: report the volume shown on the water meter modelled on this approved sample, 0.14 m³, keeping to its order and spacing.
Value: 3.2400 m³
